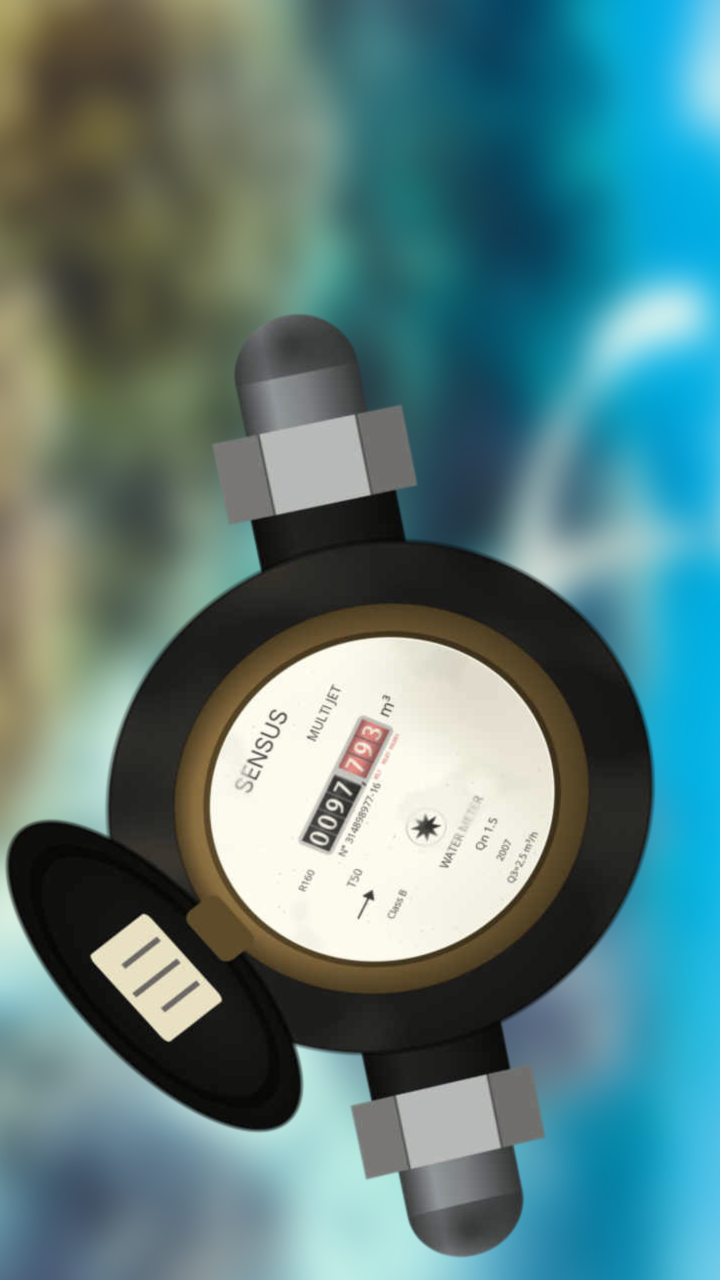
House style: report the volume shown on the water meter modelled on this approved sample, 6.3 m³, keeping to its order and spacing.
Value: 97.793 m³
